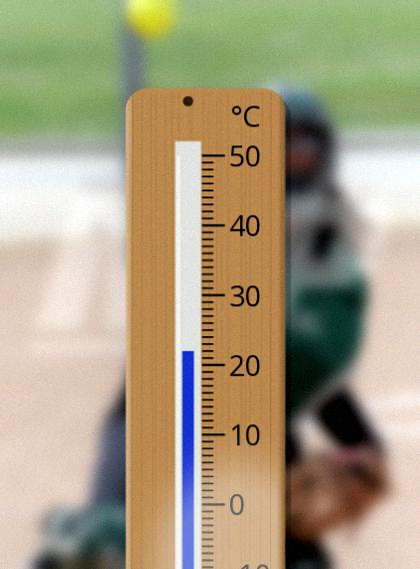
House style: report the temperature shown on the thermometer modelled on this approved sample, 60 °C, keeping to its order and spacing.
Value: 22 °C
